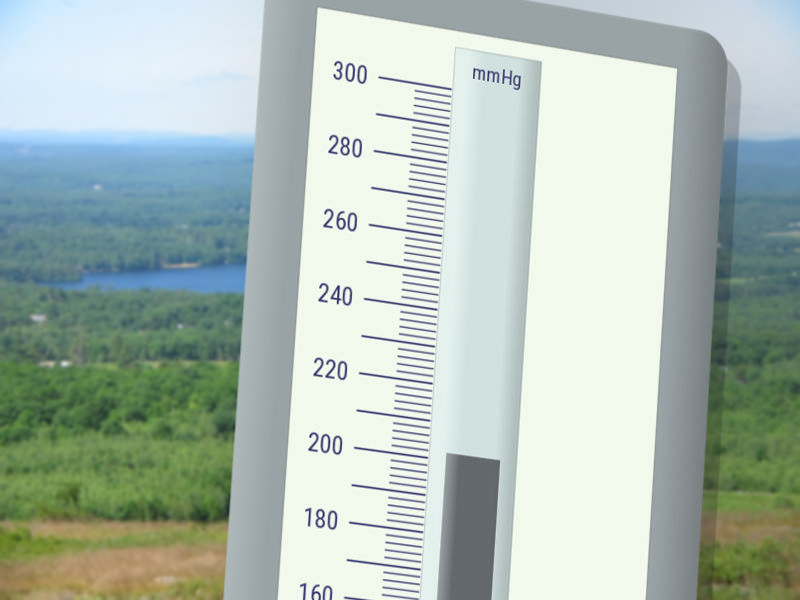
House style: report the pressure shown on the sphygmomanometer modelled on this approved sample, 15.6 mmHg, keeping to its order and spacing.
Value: 202 mmHg
